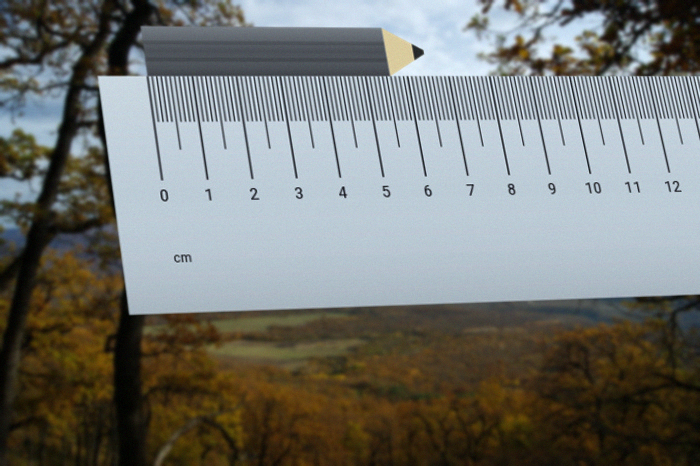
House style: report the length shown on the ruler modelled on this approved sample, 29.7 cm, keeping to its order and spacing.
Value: 6.5 cm
